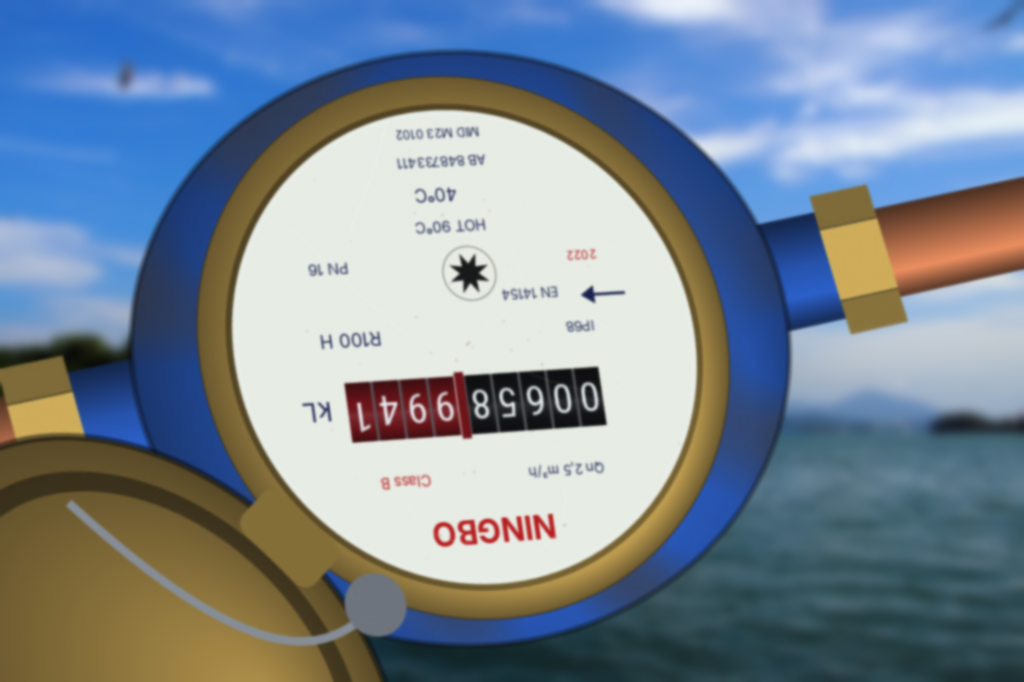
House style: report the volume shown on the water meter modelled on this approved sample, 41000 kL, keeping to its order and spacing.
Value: 658.9941 kL
